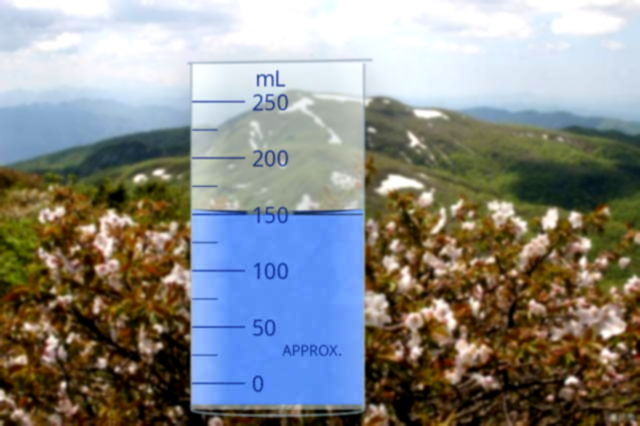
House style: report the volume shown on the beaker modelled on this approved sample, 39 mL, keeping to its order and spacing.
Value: 150 mL
